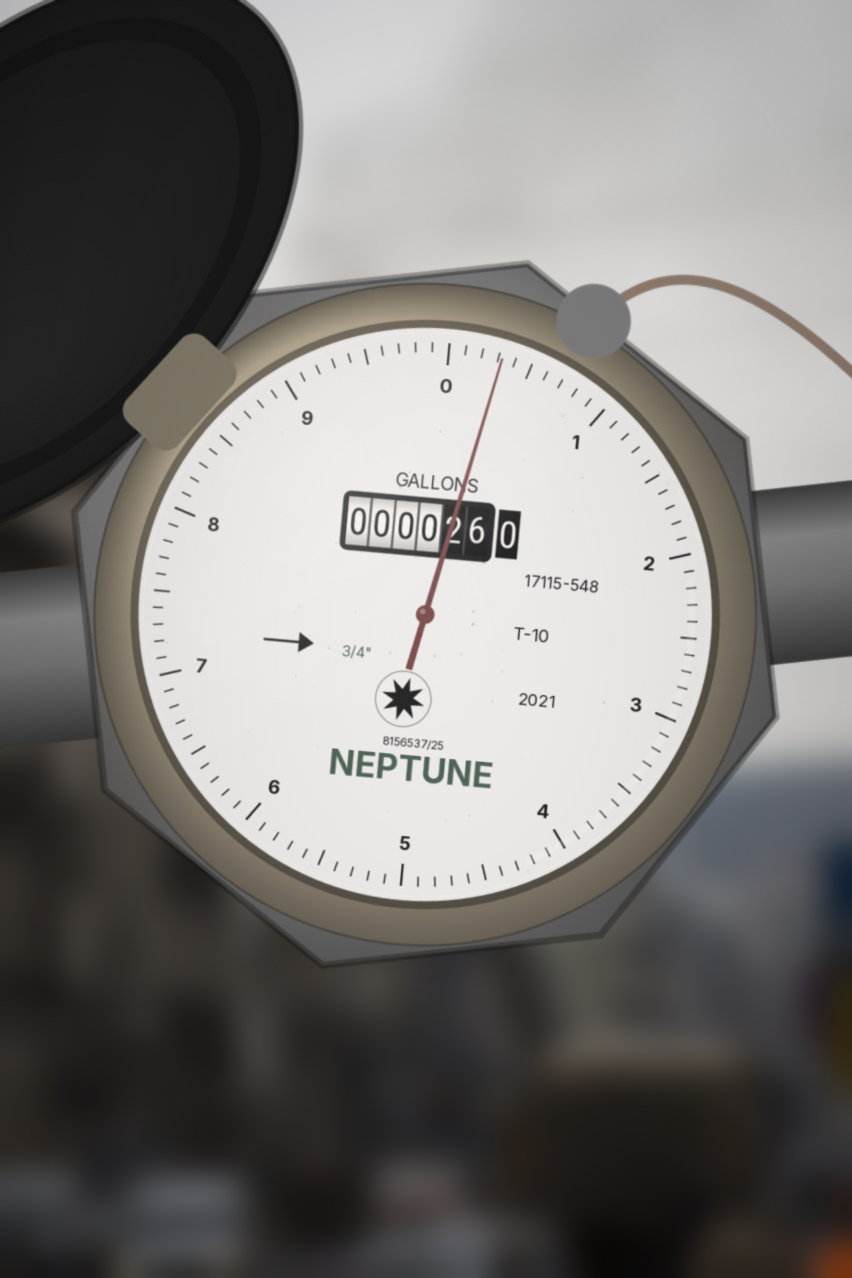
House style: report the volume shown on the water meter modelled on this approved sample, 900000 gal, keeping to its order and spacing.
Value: 260.3 gal
